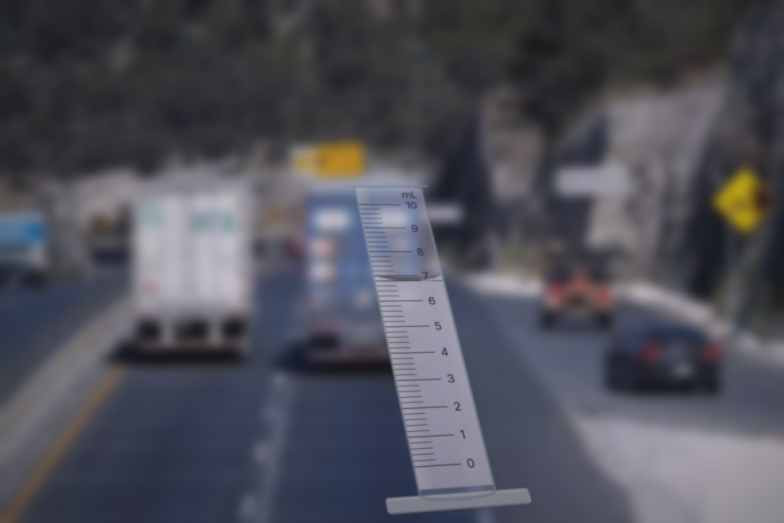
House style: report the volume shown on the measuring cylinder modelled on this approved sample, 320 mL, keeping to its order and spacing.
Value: 6.8 mL
